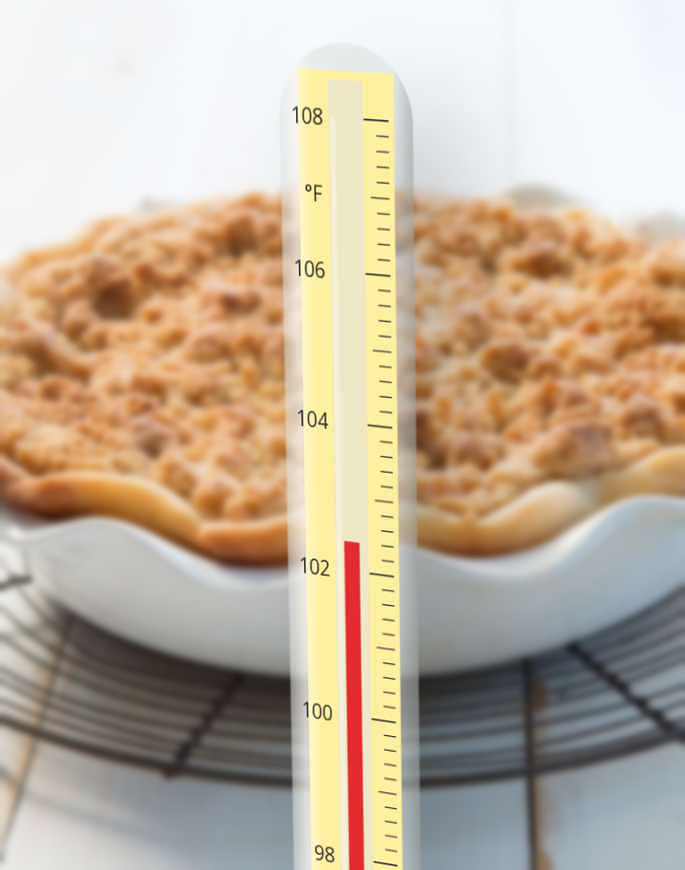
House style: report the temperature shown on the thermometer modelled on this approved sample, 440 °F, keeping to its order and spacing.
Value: 102.4 °F
